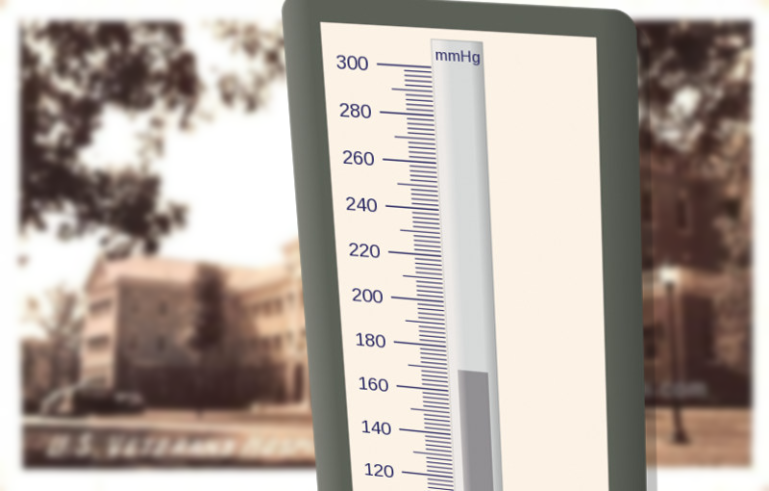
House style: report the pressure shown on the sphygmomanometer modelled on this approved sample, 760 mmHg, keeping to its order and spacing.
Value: 170 mmHg
